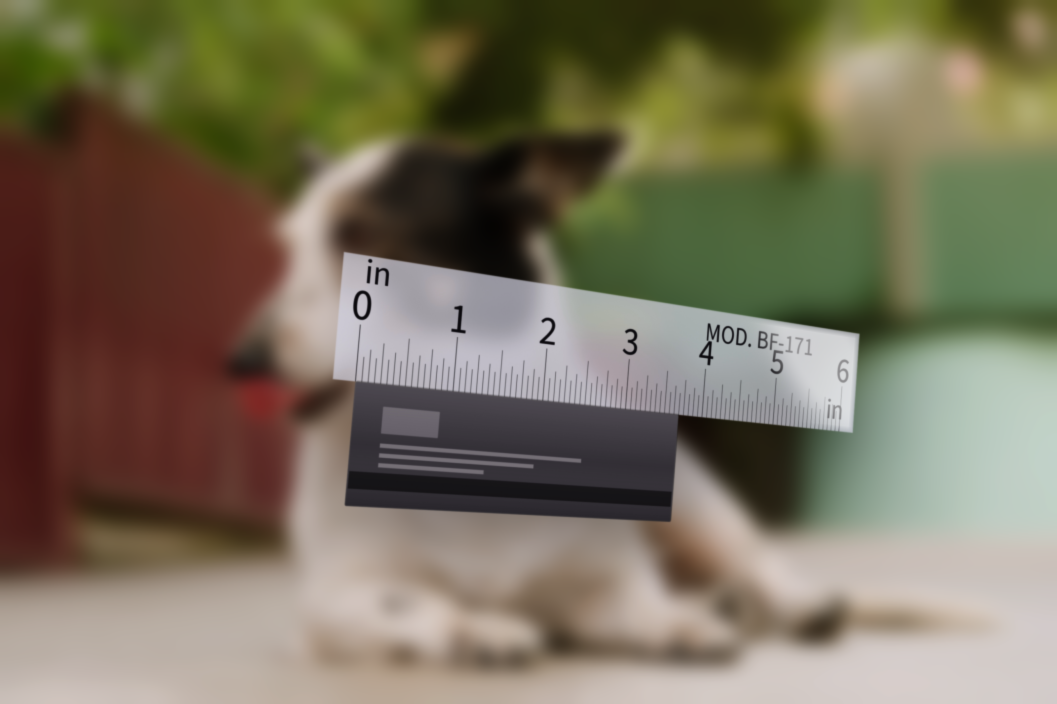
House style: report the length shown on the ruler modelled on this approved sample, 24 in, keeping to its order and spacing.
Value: 3.6875 in
